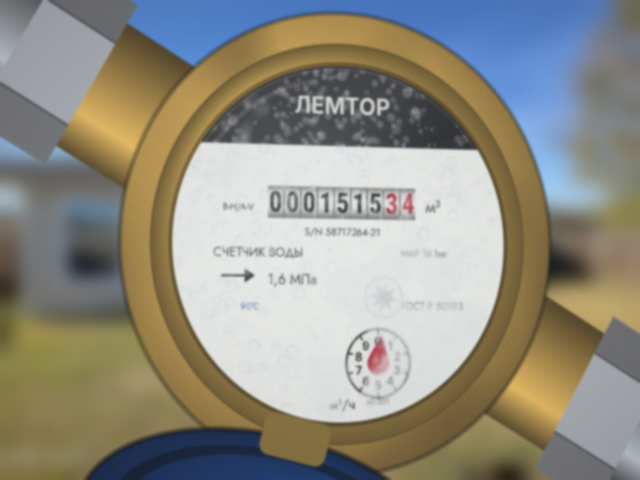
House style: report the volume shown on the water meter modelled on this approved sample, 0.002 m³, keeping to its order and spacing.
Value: 1515.340 m³
